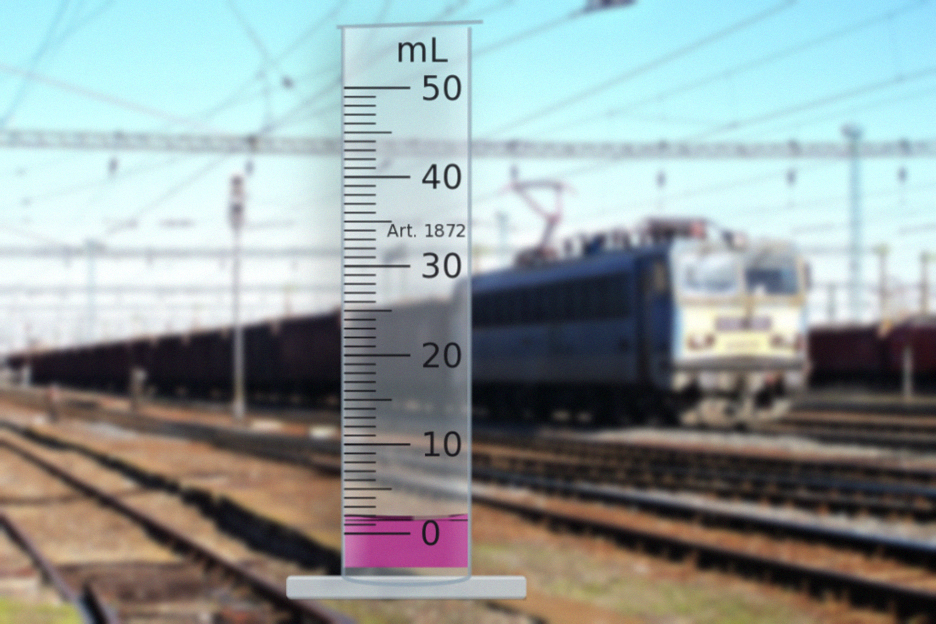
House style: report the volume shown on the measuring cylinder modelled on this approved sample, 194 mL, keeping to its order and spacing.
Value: 1.5 mL
